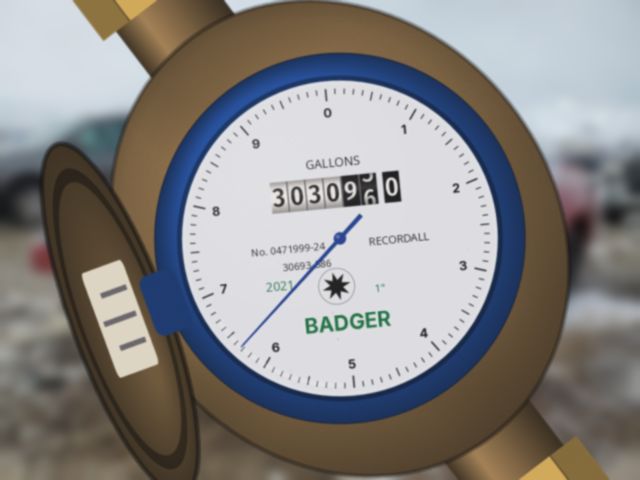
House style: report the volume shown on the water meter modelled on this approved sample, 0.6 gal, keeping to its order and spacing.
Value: 3030956.3 gal
